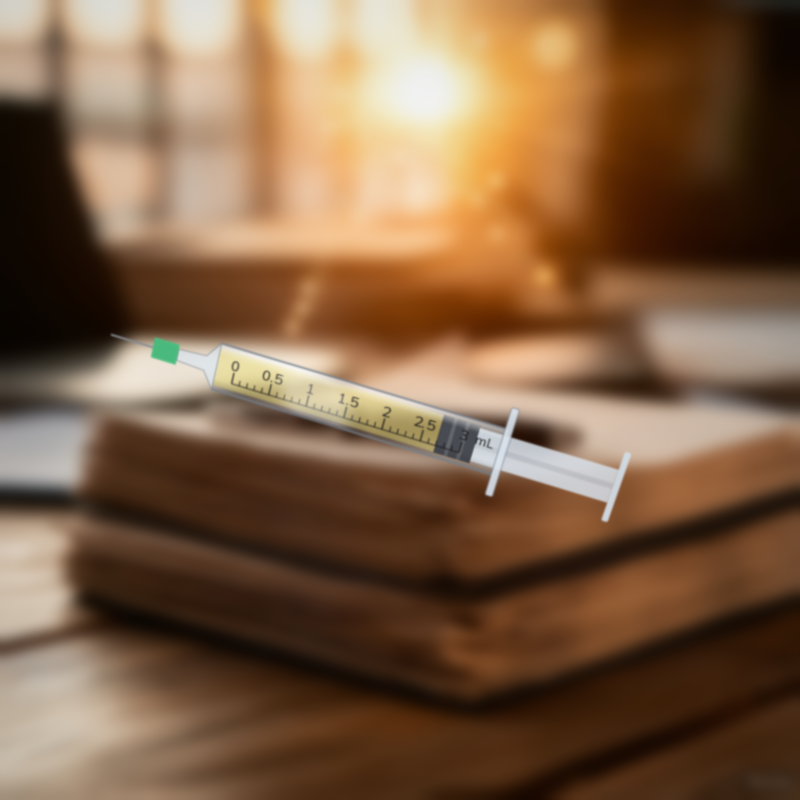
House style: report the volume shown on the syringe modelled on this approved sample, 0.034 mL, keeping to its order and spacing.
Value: 2.7 mL
